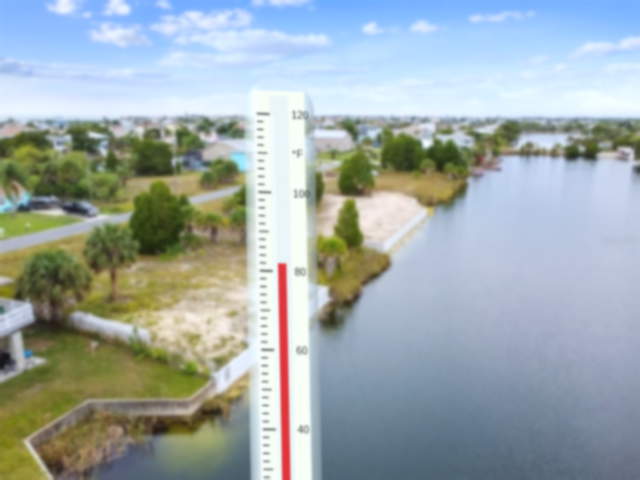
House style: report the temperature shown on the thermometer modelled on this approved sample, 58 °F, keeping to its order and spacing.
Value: 82 °F
